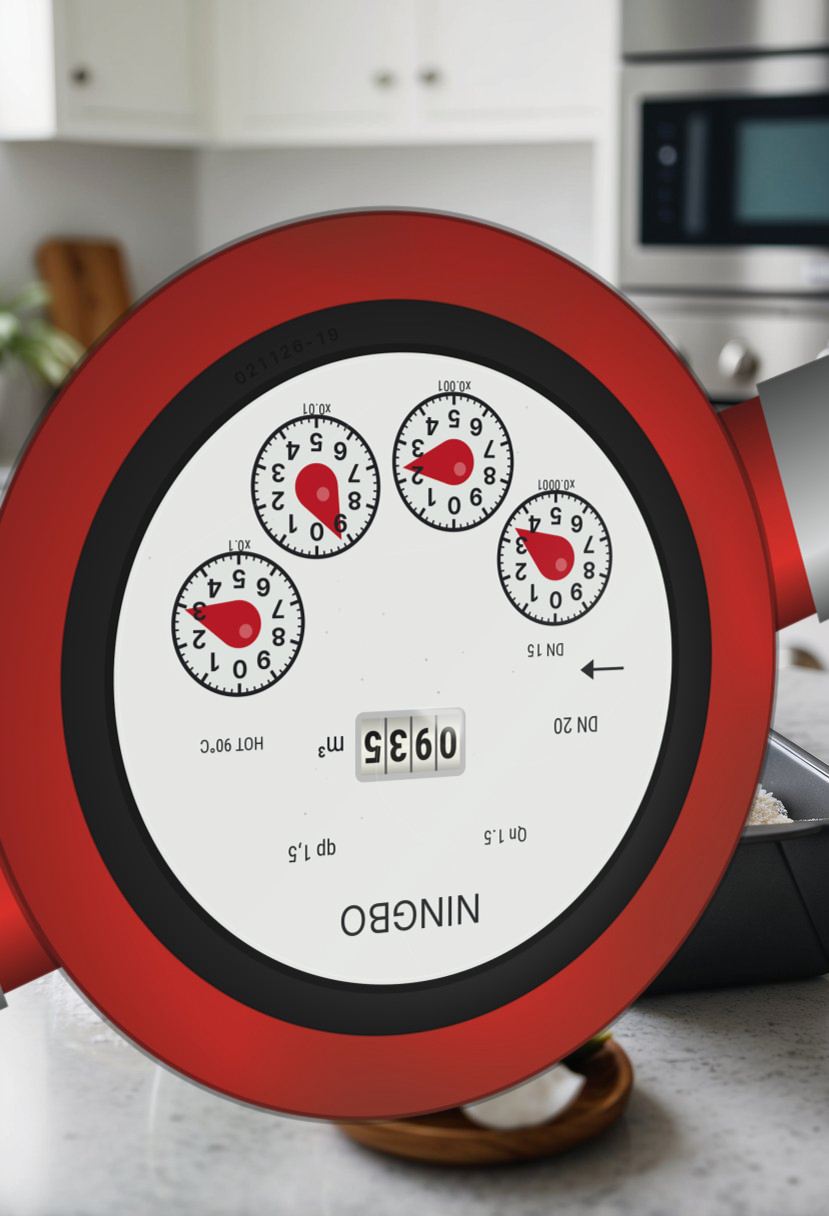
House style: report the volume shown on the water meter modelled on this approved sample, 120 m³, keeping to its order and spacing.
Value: 935.2923 m³
